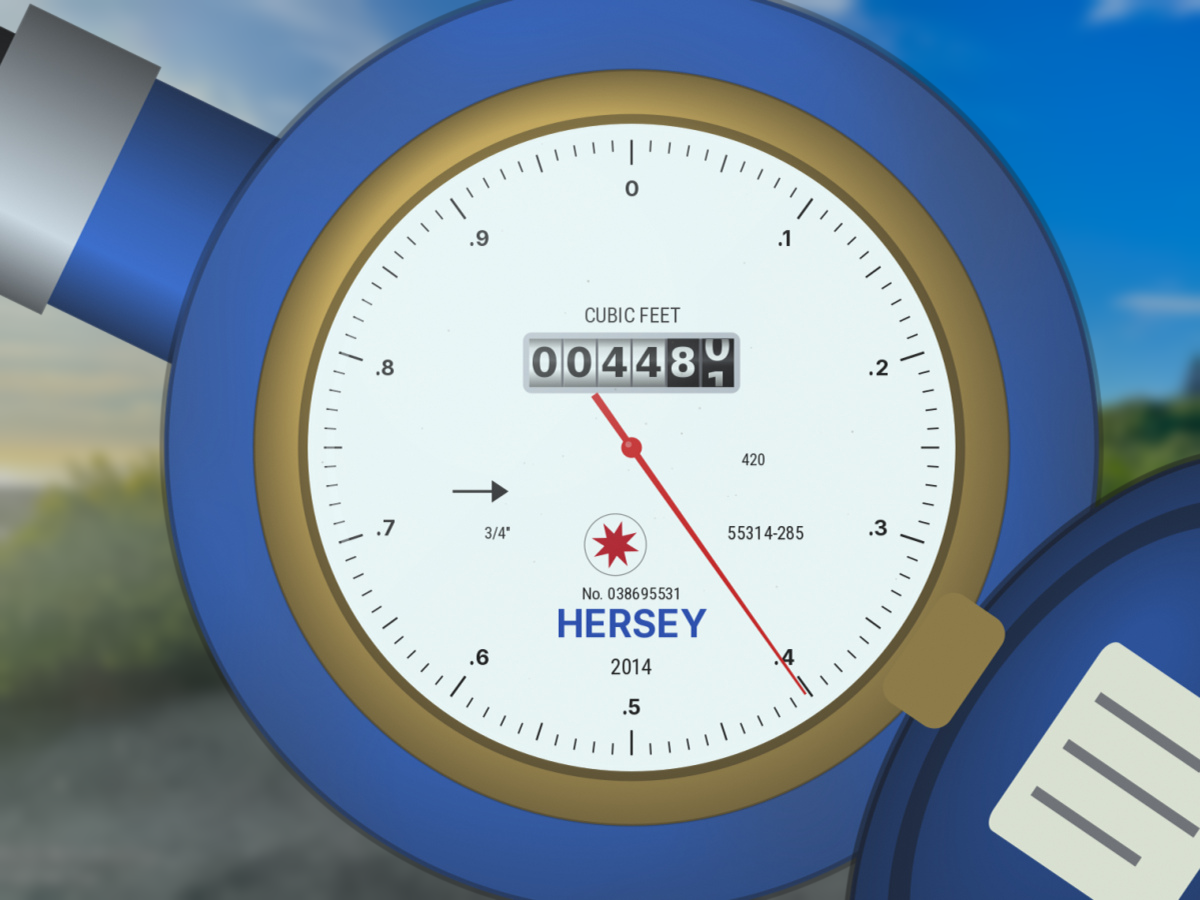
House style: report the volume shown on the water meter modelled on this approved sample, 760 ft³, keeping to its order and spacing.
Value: 4480.40 ft³
